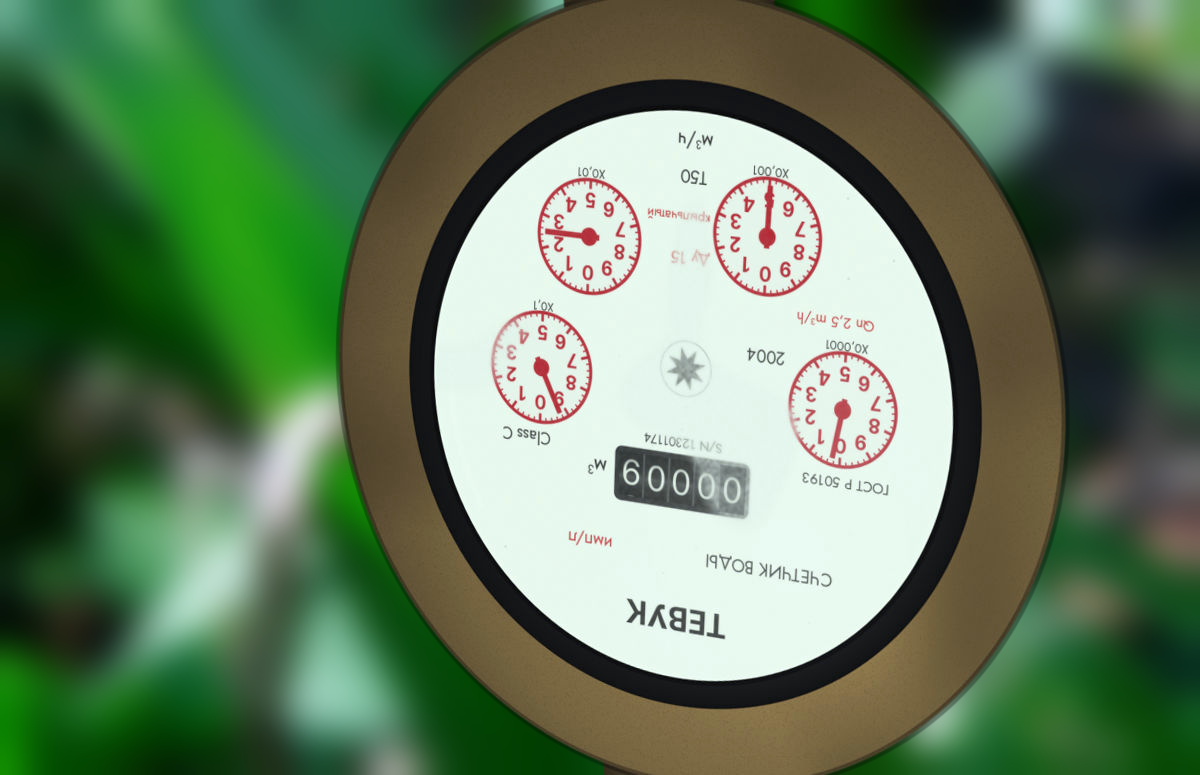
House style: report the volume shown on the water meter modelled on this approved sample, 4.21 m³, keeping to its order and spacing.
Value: 8.9250 m³
